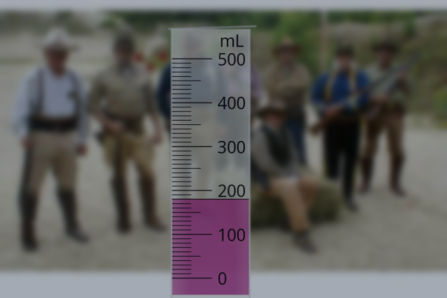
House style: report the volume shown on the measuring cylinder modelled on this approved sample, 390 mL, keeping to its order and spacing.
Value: 180 mL
